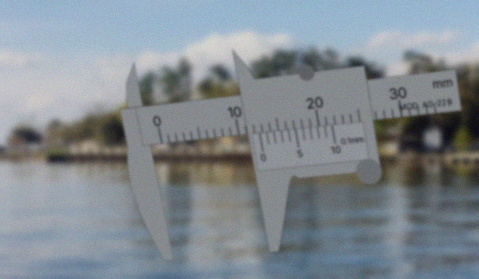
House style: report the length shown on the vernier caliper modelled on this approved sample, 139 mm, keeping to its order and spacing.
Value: 12.6 mm
